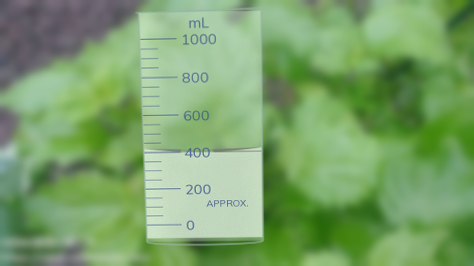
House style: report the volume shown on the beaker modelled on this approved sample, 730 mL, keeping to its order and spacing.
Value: 400 mL
